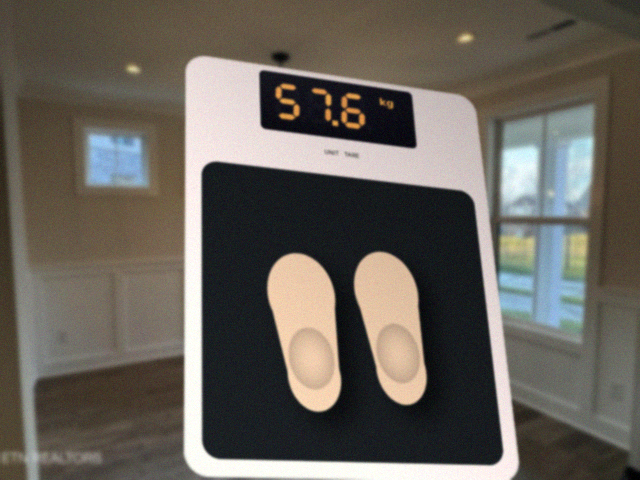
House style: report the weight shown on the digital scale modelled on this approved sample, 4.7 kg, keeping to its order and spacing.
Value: 57.6 kg
